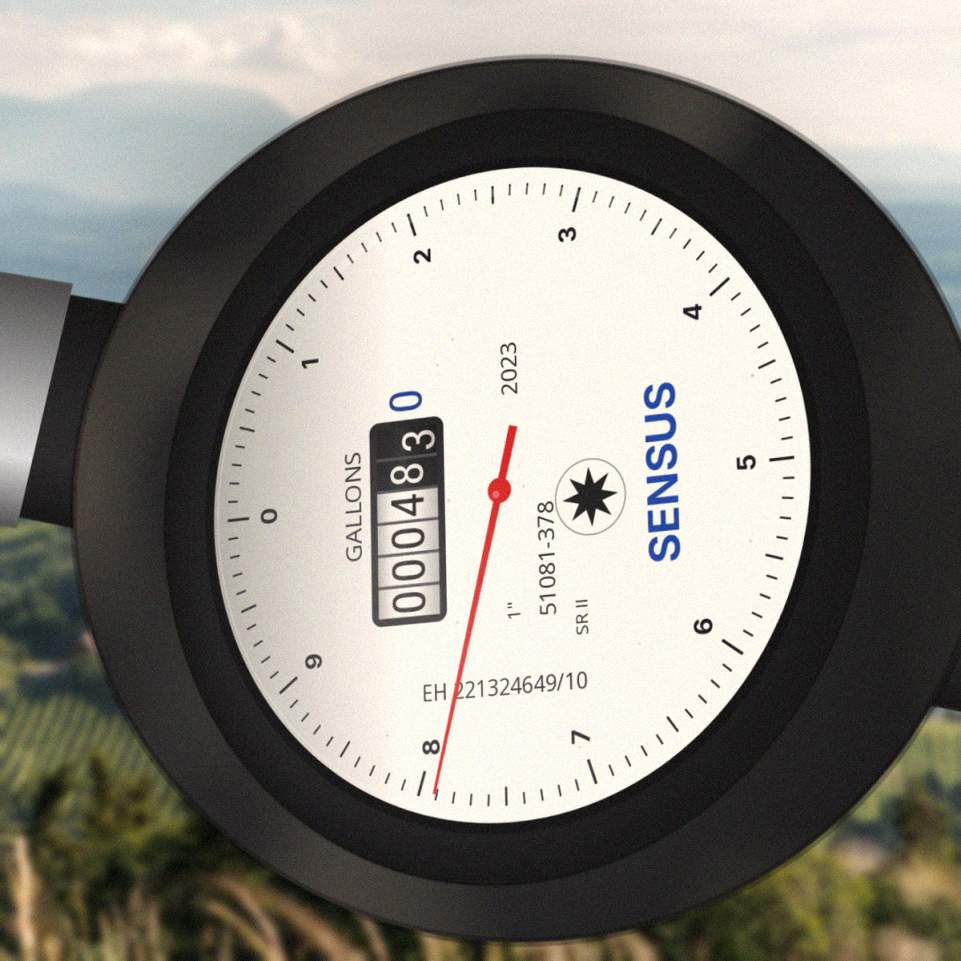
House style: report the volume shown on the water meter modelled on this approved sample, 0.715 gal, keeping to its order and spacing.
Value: 4827.9 gal
